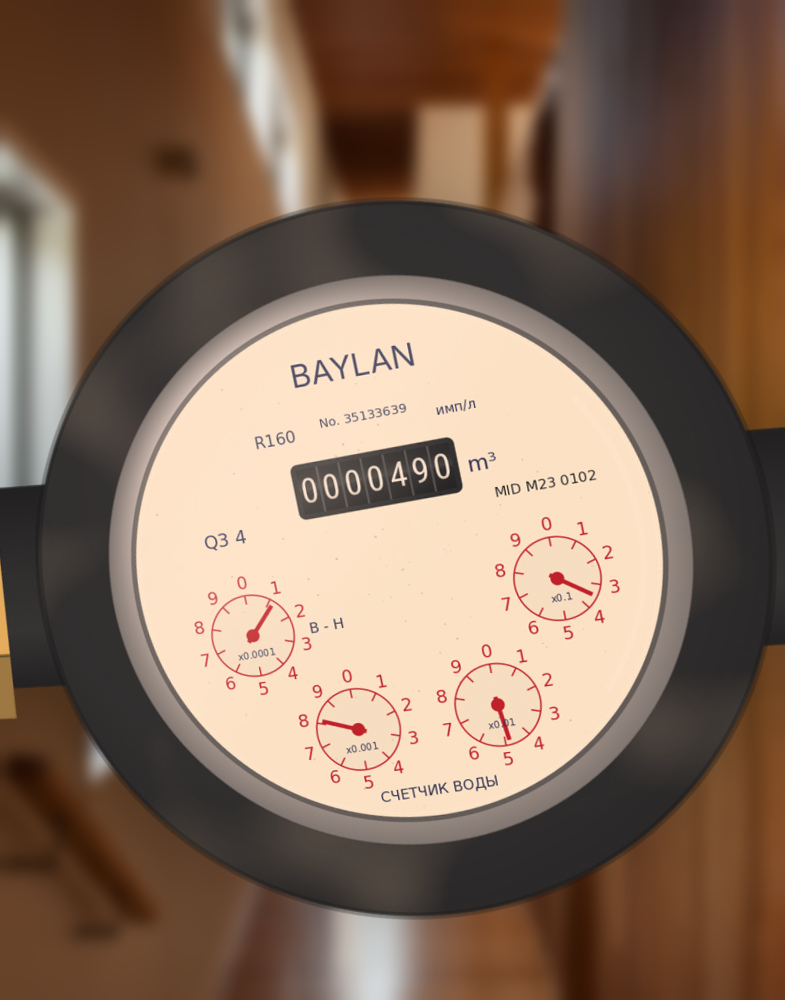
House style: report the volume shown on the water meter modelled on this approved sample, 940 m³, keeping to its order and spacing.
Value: 490.3481 m³
